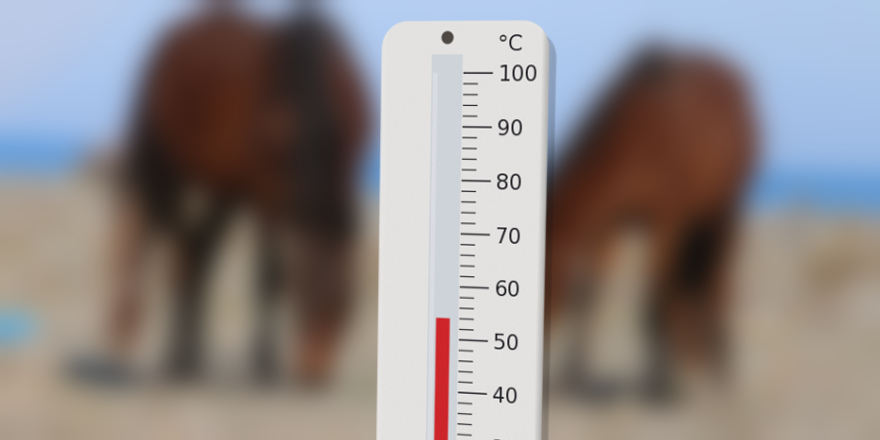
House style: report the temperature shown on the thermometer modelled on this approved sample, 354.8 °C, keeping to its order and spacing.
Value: 54 °C
